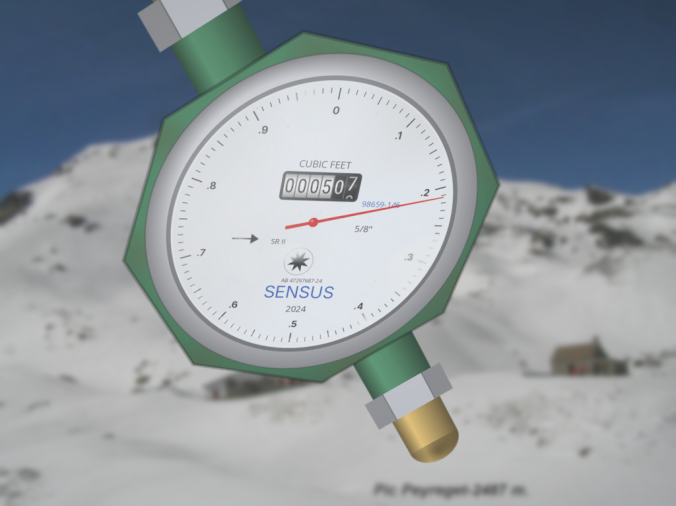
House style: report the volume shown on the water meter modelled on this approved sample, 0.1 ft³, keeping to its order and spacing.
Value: 507.21 ft³
